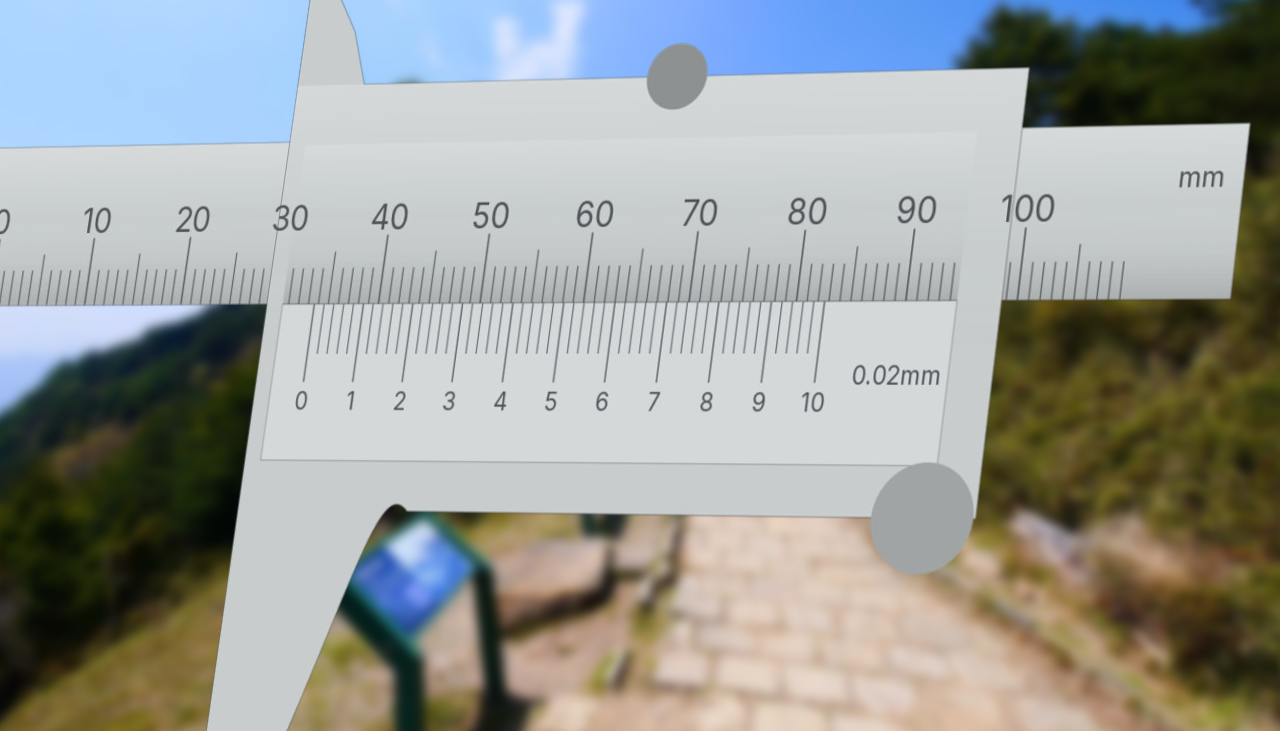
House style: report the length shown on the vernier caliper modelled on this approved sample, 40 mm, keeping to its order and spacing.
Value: 33.6 mm
